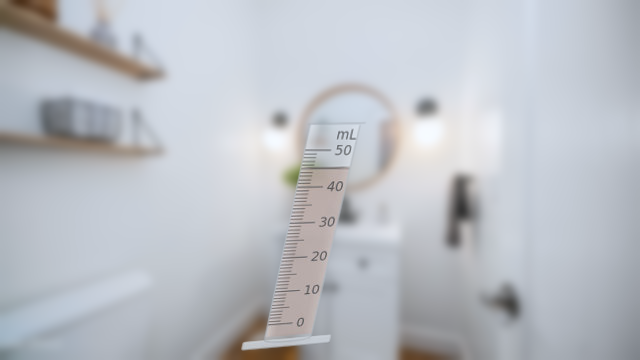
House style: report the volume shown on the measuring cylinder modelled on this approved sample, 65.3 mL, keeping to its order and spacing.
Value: 45 mL
